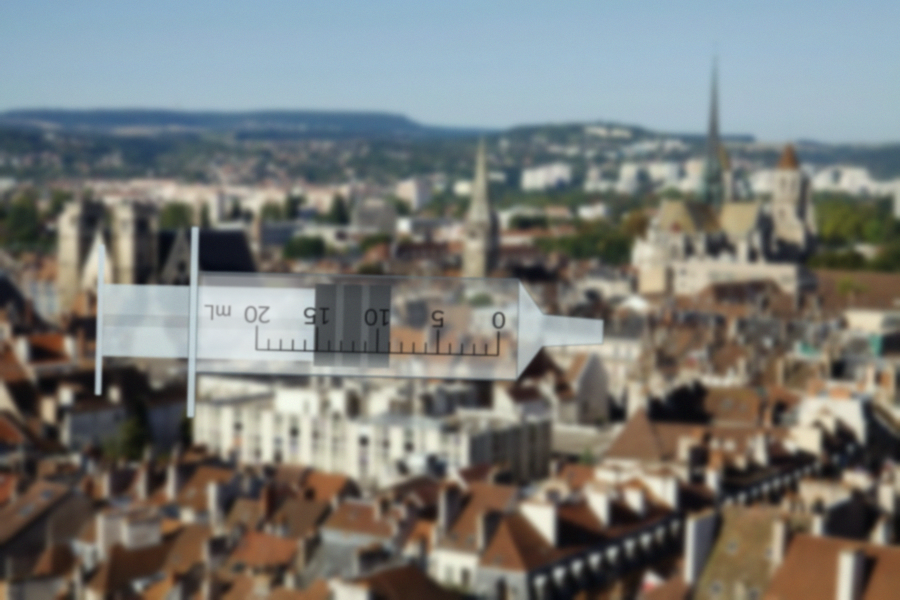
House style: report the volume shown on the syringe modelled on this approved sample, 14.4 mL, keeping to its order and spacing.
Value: 9 mL
